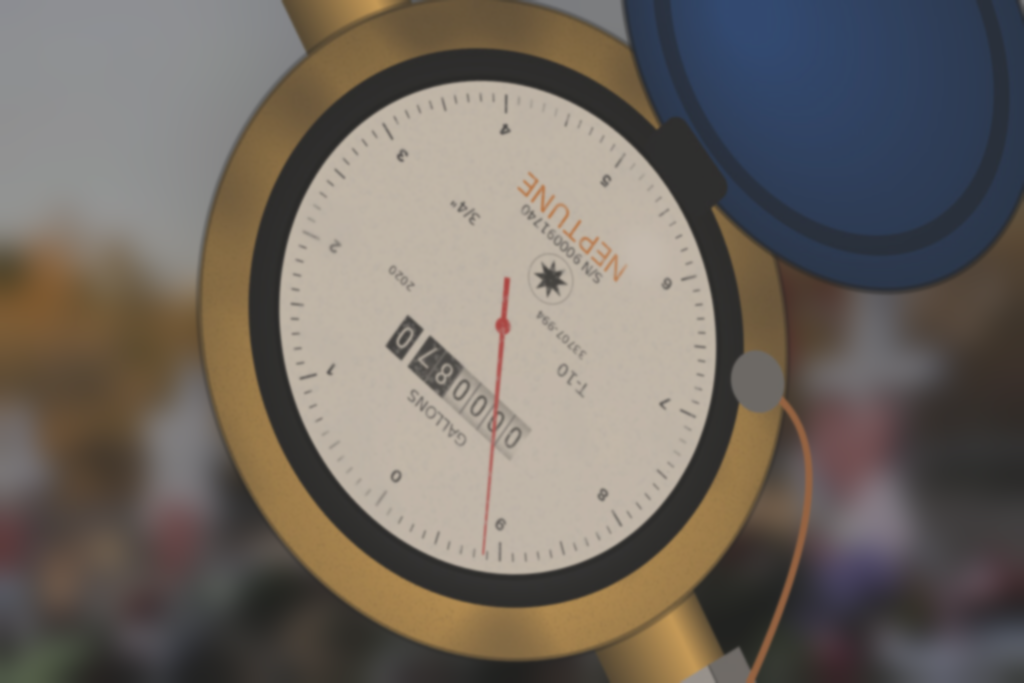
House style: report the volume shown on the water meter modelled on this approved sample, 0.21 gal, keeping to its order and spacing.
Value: 869.1 gal
